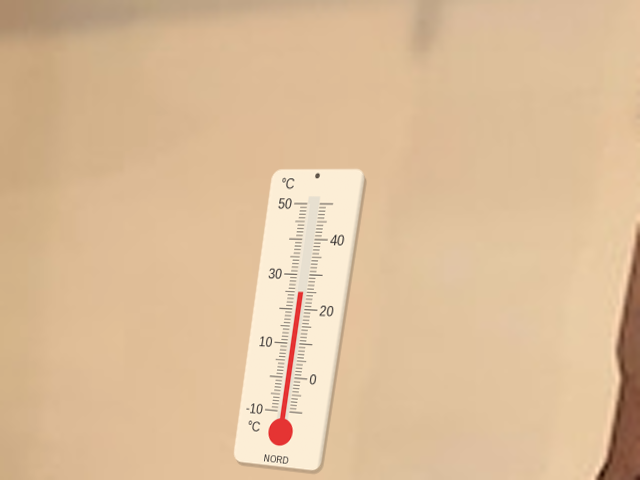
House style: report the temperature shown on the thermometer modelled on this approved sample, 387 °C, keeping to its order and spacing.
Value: 25 °C
